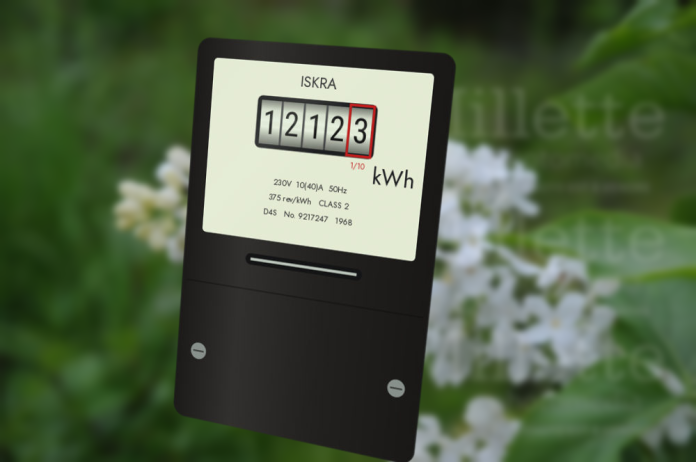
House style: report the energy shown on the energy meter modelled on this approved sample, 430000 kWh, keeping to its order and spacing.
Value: 1212.3 kWh
